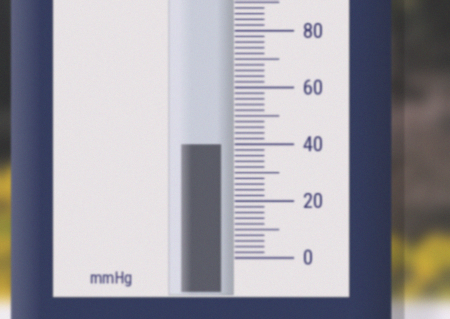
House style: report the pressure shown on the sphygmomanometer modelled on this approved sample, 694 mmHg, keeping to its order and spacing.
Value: 40 mmHg
